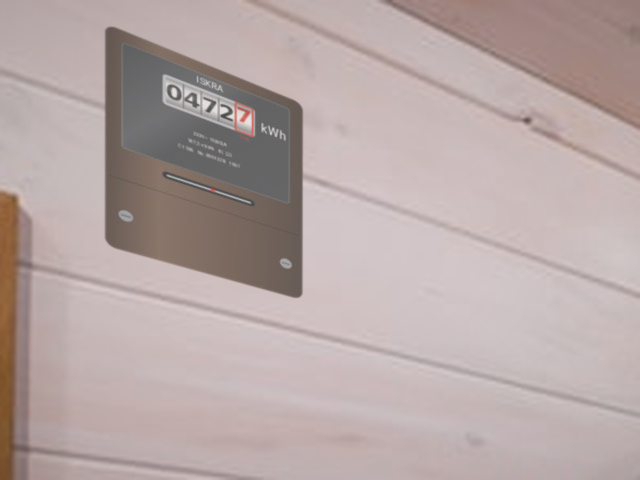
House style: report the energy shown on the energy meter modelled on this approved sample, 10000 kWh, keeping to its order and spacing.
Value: 472.7 kWh
